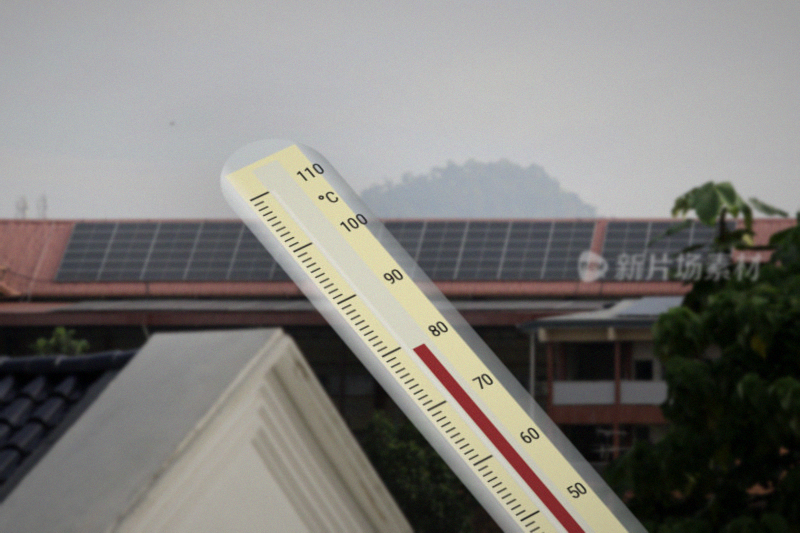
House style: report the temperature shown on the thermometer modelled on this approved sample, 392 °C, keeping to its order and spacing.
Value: 79 °C
